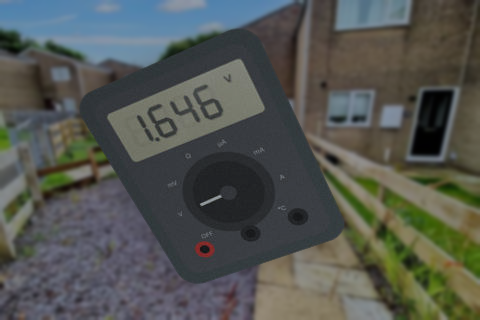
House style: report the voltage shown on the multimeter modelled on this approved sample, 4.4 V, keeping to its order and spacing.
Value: 1.646 V
